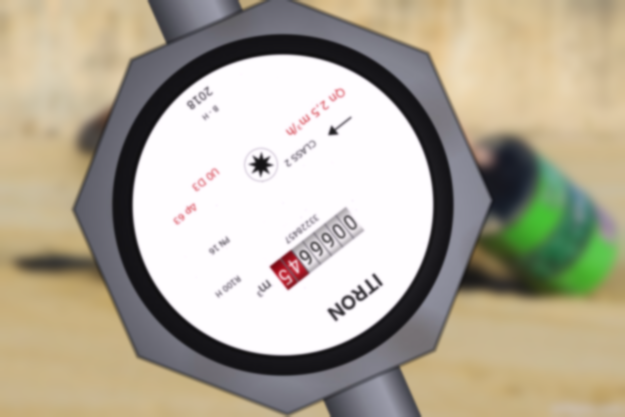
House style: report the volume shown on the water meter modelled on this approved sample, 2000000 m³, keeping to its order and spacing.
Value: 666.45 m³
